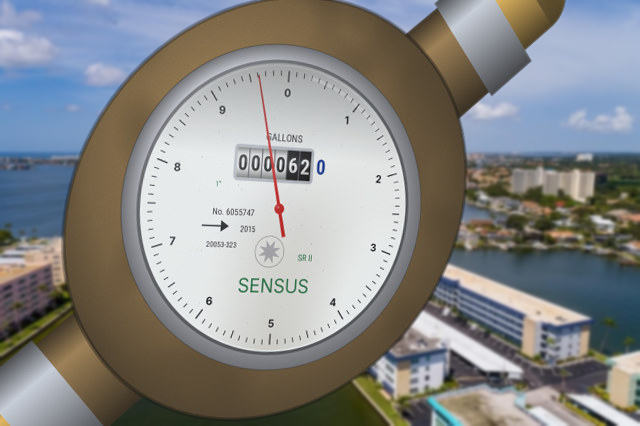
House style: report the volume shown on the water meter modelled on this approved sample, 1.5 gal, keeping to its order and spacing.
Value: 619.6 gal
